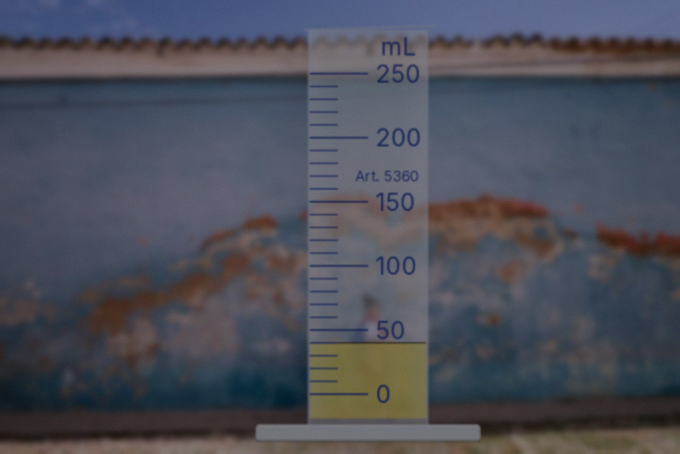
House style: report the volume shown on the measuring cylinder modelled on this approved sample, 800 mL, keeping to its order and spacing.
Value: 40 mL
